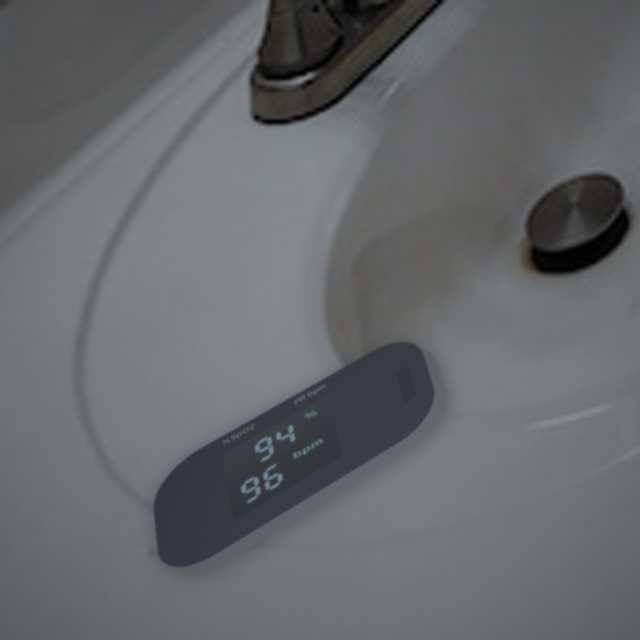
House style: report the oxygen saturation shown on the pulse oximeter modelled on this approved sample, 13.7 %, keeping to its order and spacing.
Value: 94 %
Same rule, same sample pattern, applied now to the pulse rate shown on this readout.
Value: 96 bpm
